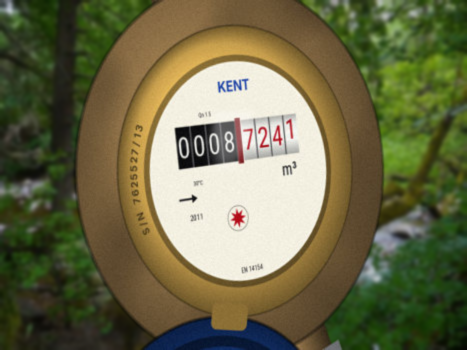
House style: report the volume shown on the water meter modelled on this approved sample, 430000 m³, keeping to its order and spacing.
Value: 8.7241 m³
